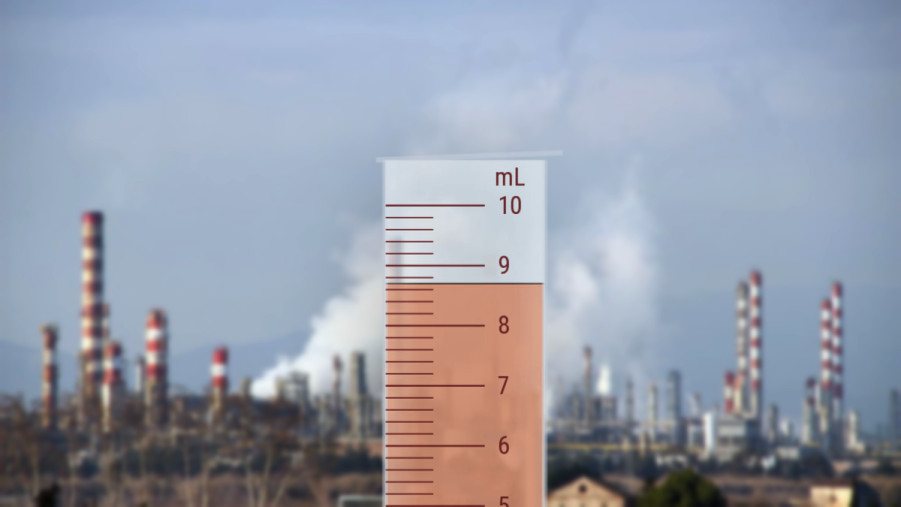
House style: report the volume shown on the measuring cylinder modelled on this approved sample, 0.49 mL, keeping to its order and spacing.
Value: 8.7 mL
